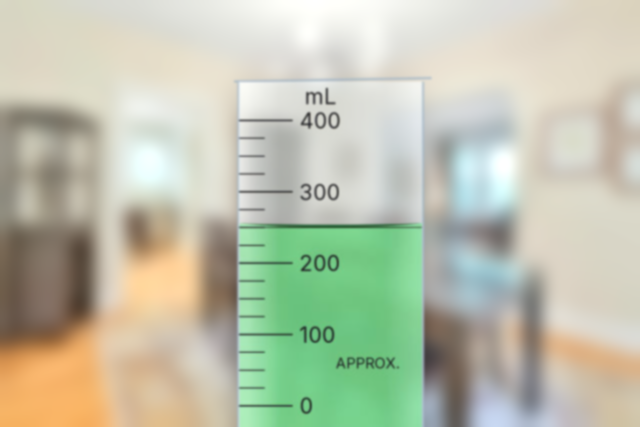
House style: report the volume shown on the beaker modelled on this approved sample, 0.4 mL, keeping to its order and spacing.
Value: 250 mL
